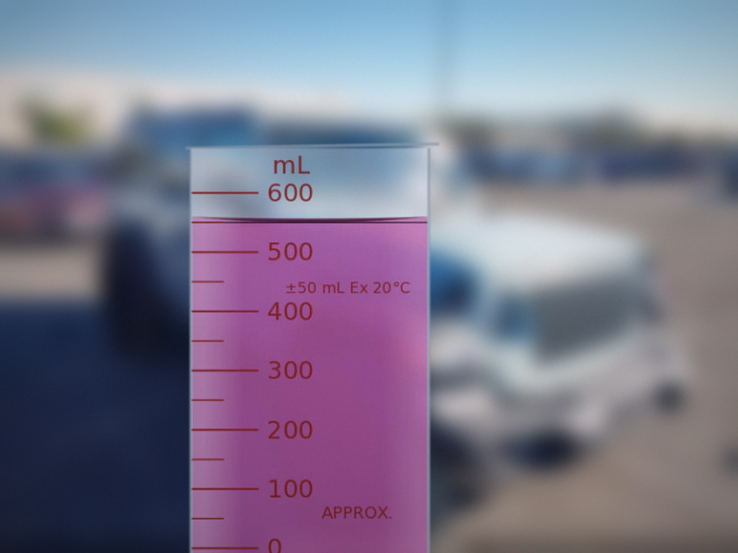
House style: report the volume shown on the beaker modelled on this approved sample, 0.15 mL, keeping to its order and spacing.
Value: 550 mL
